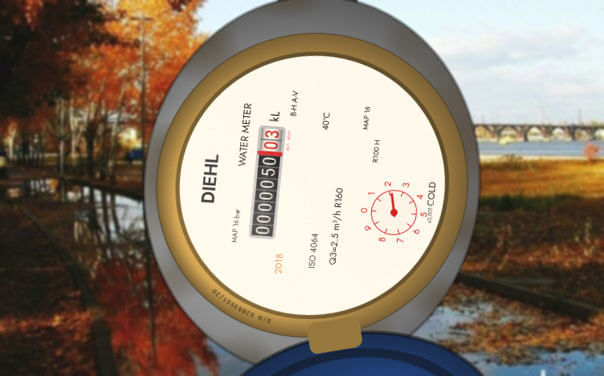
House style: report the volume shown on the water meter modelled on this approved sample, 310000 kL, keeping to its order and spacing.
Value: 50.032 kL
